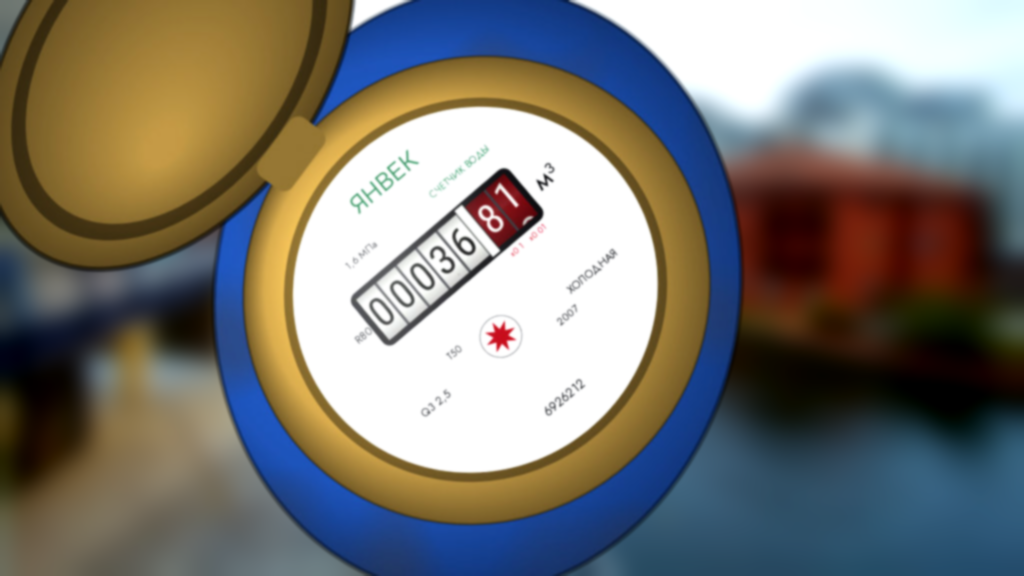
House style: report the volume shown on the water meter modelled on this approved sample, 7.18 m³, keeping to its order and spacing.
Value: 36.81 m³
